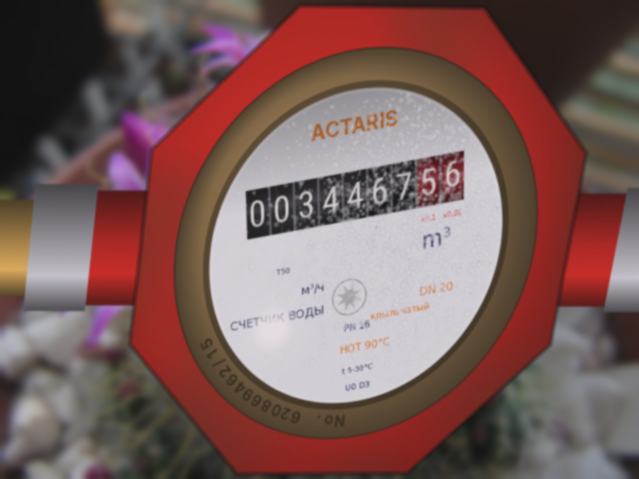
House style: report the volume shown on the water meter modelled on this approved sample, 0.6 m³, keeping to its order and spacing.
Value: 34467.56 m³
